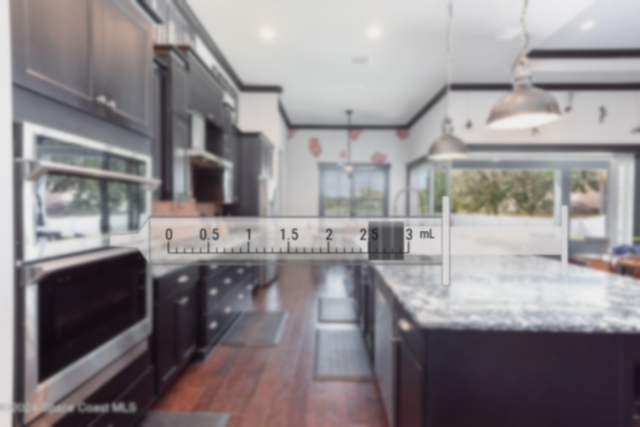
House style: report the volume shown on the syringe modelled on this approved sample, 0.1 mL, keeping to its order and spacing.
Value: 2.5 mL
